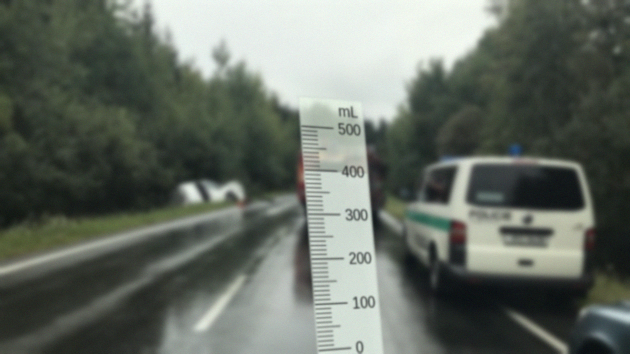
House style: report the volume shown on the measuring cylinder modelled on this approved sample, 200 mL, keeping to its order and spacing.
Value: 400 mL
